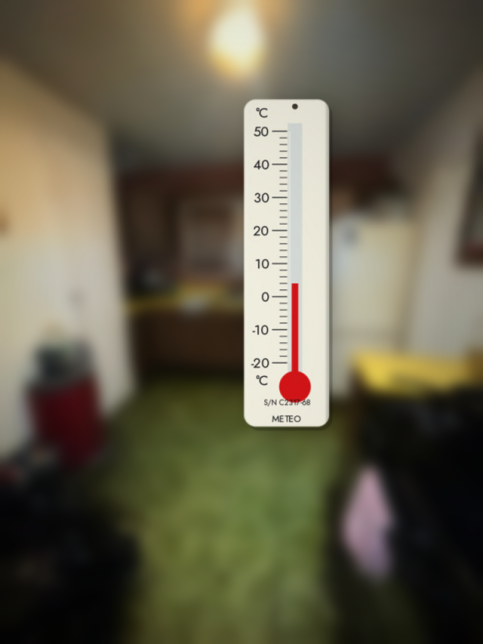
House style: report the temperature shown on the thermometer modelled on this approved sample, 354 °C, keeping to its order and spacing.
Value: 4 °C
